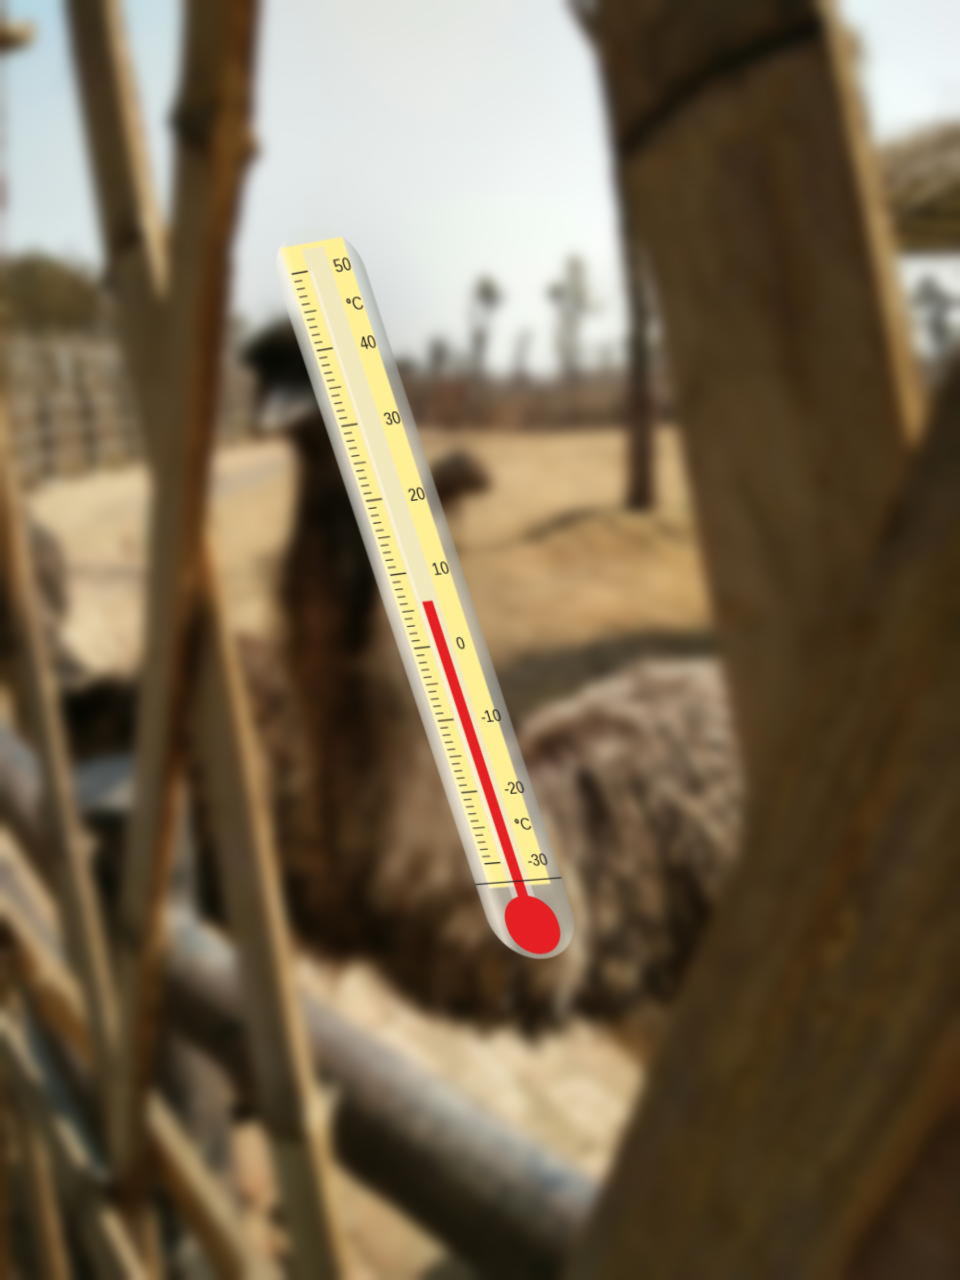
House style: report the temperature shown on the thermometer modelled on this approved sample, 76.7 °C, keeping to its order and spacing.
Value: 6 °C
